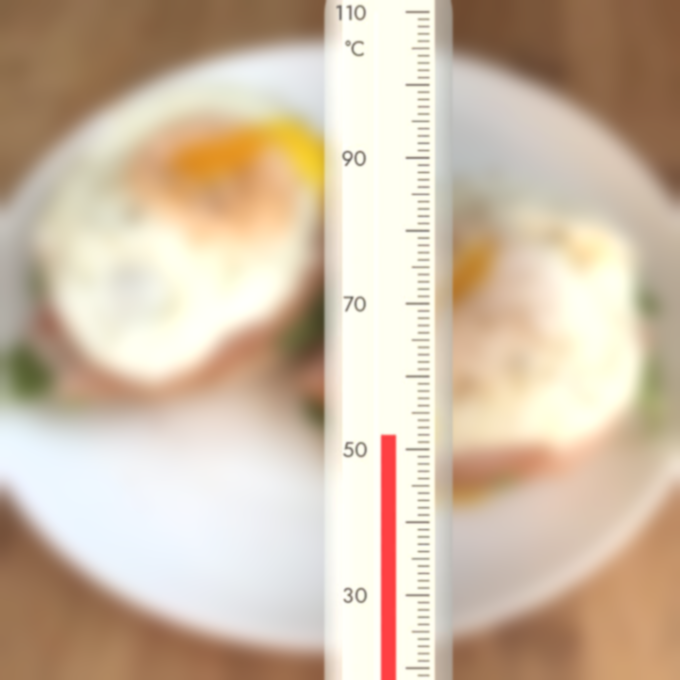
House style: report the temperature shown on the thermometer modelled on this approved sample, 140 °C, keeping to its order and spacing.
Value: 52 °C
